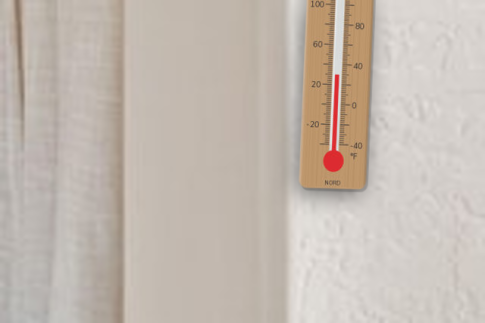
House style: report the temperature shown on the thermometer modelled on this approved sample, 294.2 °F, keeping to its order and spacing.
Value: 30 °F
